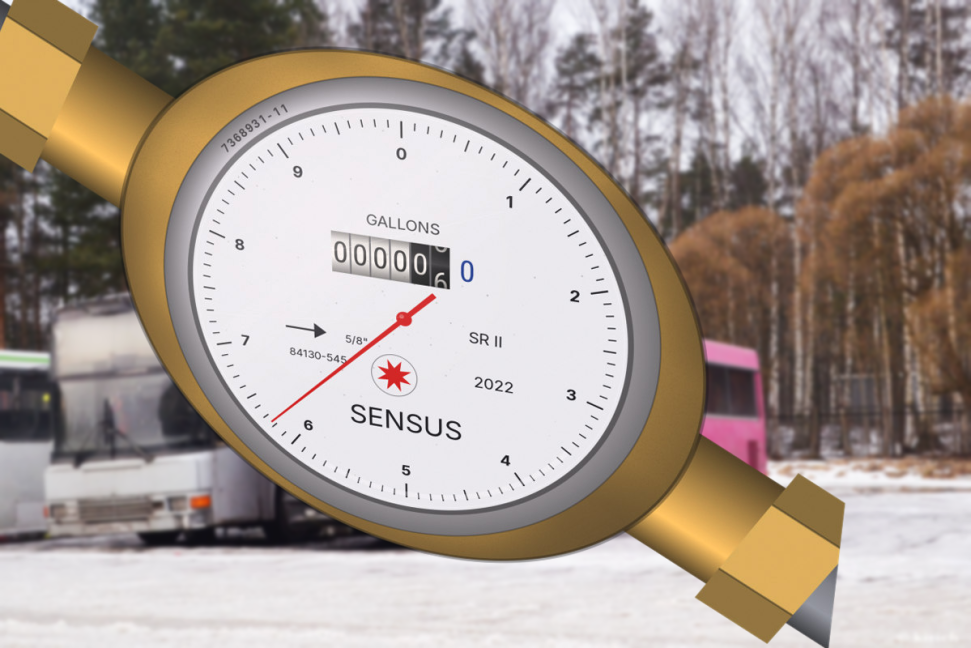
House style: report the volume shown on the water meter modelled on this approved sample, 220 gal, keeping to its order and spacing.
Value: 56.2 gal
